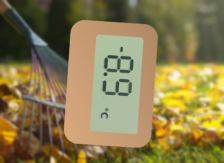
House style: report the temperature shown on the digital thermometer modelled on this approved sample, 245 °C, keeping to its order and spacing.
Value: -8.9 °C
